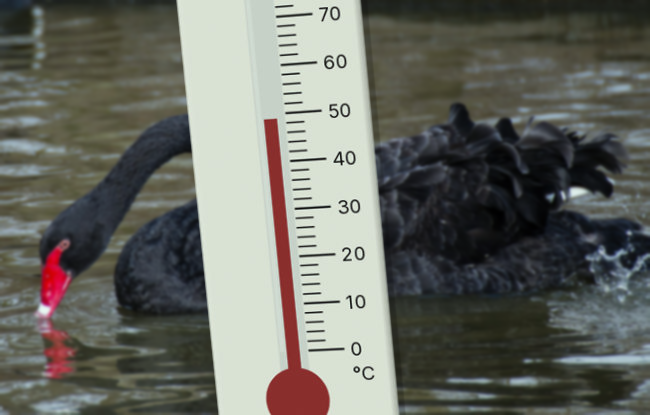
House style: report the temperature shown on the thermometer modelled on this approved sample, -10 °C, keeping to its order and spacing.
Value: 49 °C
